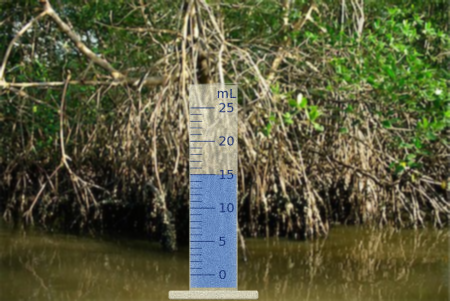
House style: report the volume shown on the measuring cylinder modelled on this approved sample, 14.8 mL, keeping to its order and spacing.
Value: 15 mL
